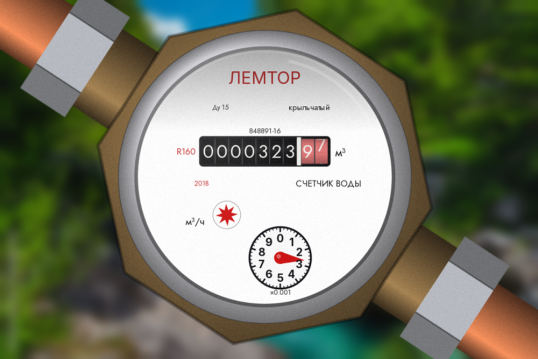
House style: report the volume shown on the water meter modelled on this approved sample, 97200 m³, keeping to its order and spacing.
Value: 323.972 m³
